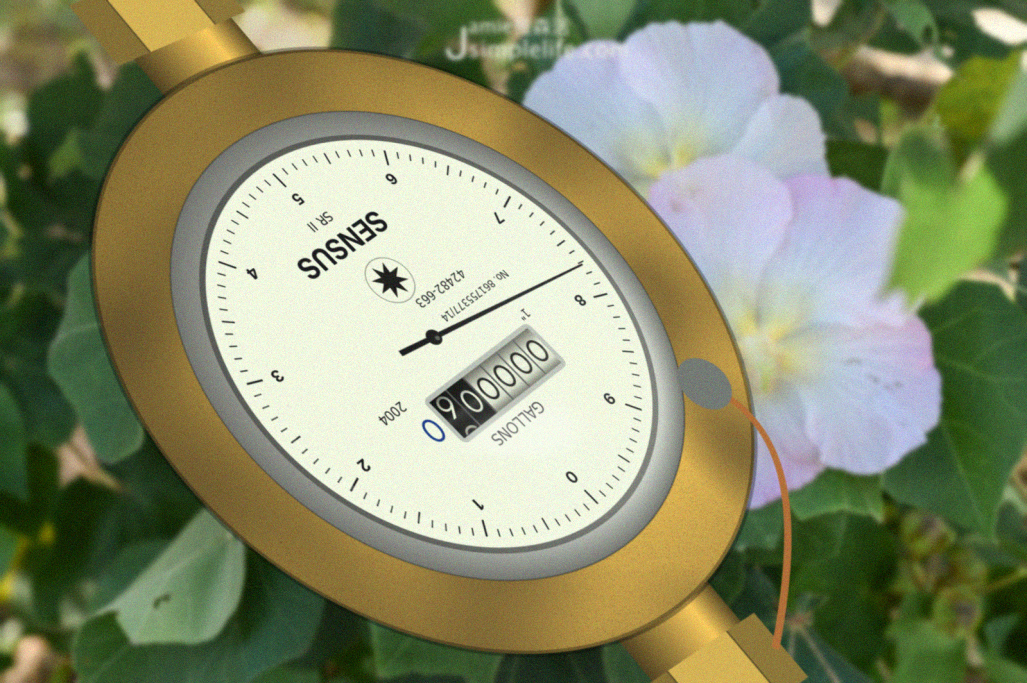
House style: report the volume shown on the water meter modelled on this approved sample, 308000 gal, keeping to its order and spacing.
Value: 57.7 gal
